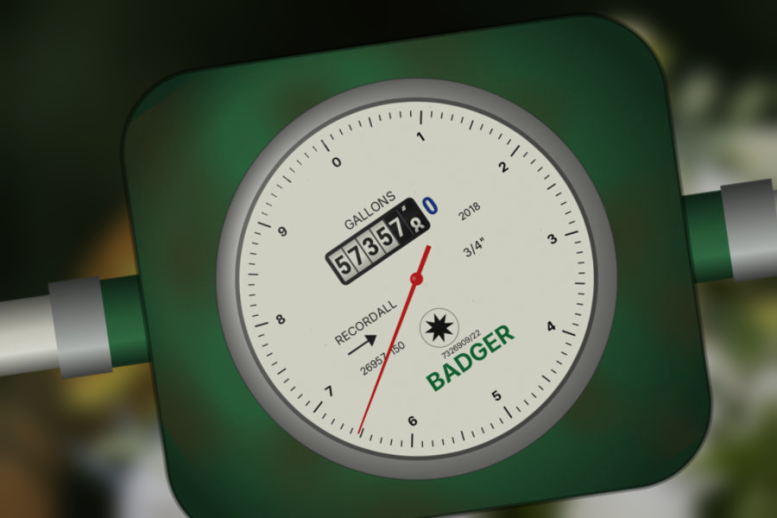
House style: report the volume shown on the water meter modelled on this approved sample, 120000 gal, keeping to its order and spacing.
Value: 5735776.5 gal
